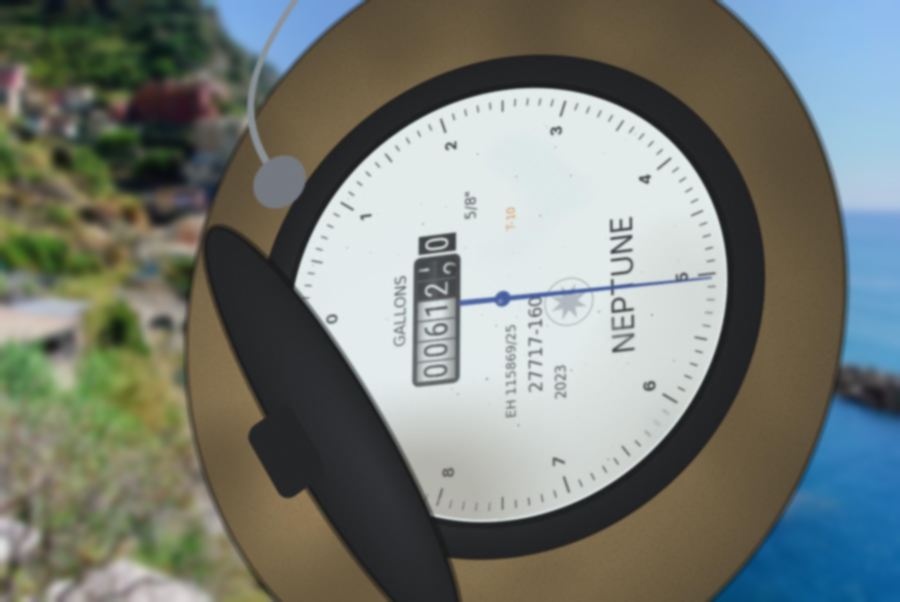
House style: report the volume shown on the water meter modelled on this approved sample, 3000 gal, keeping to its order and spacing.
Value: 61215.0 gal
